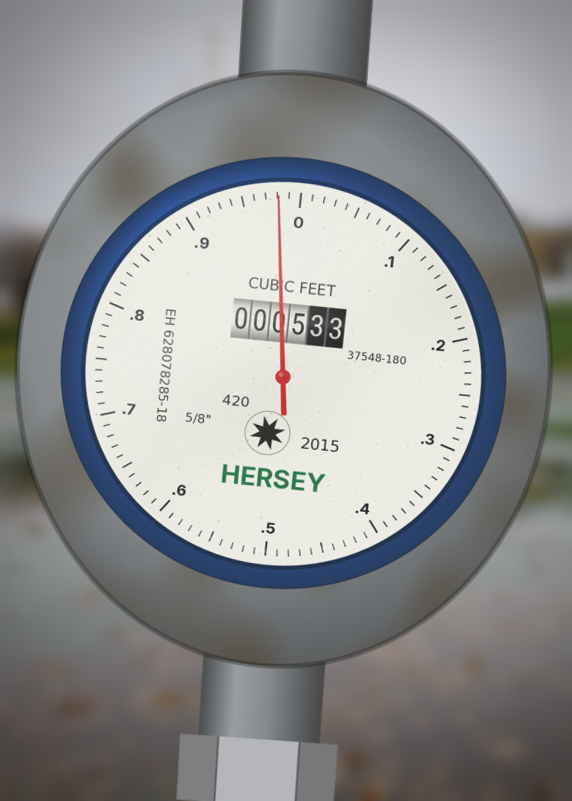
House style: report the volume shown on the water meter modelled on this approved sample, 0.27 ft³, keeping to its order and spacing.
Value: 532.98 ft³
